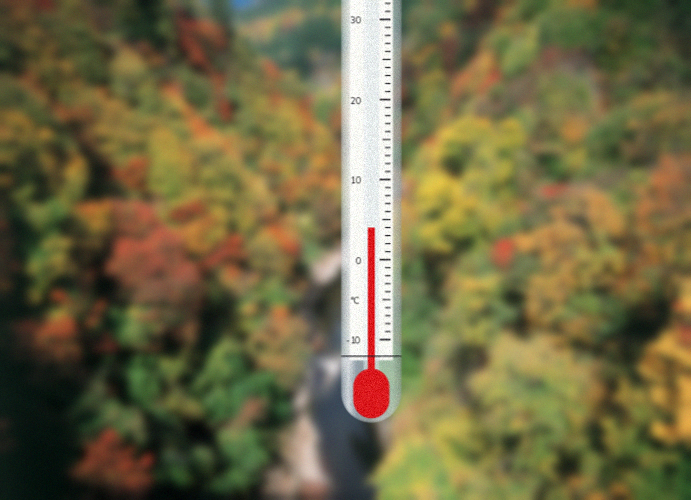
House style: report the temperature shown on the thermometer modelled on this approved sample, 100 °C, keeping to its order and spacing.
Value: 4 °C
